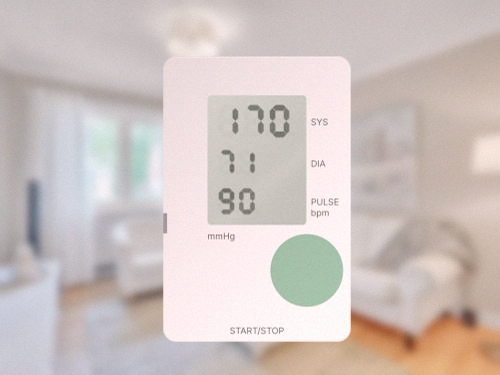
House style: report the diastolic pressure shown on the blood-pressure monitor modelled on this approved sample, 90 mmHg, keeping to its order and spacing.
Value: 71 mmHg
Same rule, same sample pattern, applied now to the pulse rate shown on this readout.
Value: 90 bpm
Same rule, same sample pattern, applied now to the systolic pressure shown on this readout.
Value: 170 mmHg
